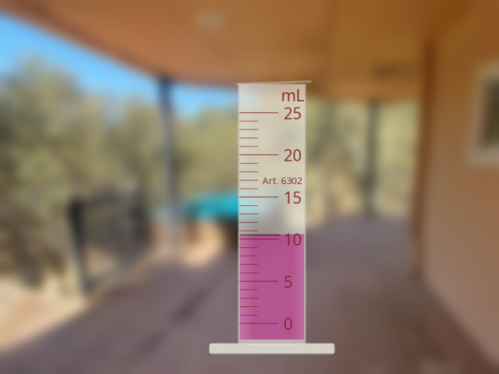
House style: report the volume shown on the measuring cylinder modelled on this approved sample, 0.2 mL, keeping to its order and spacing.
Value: 10.5 mL
